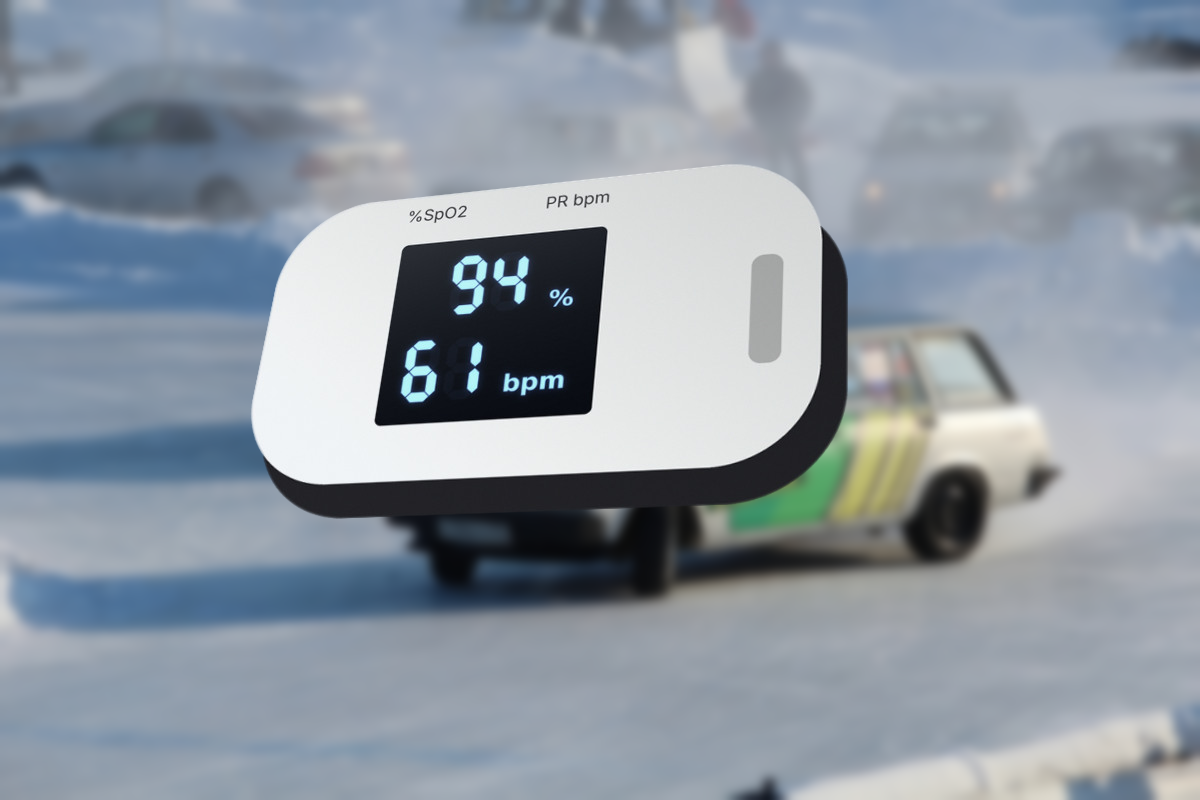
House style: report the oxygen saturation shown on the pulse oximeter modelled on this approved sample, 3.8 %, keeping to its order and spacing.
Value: 94 %
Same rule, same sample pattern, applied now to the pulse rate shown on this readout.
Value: 61 bpm
